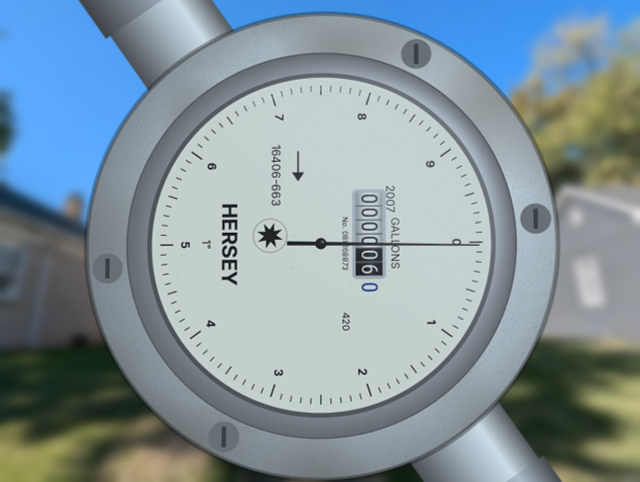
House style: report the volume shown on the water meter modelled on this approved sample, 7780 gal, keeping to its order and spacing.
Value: 60.0 gal
